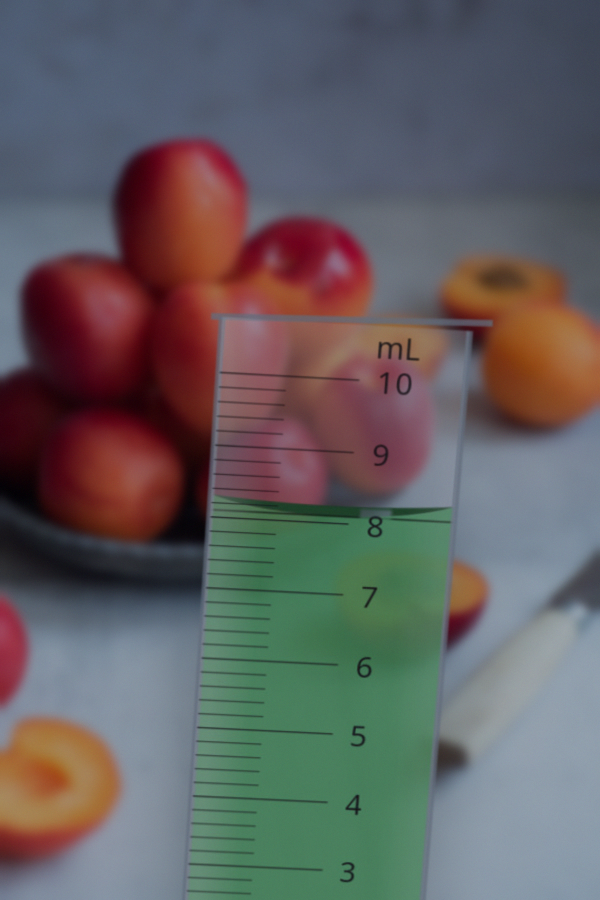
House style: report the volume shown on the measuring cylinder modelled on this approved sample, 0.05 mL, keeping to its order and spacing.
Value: 8.1 mL
